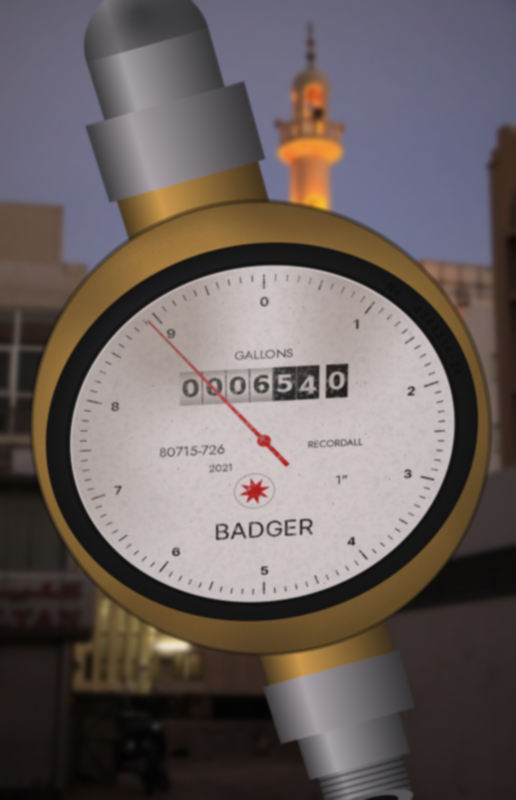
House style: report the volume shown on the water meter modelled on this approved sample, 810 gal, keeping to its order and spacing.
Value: 6538.9 gal
